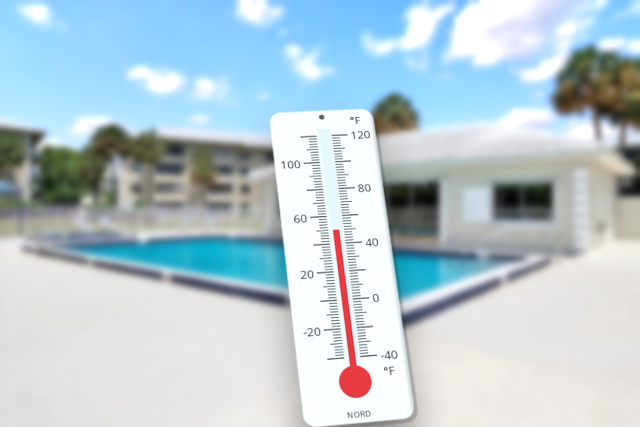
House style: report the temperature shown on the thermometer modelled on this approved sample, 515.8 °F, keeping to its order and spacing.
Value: 50 °F
